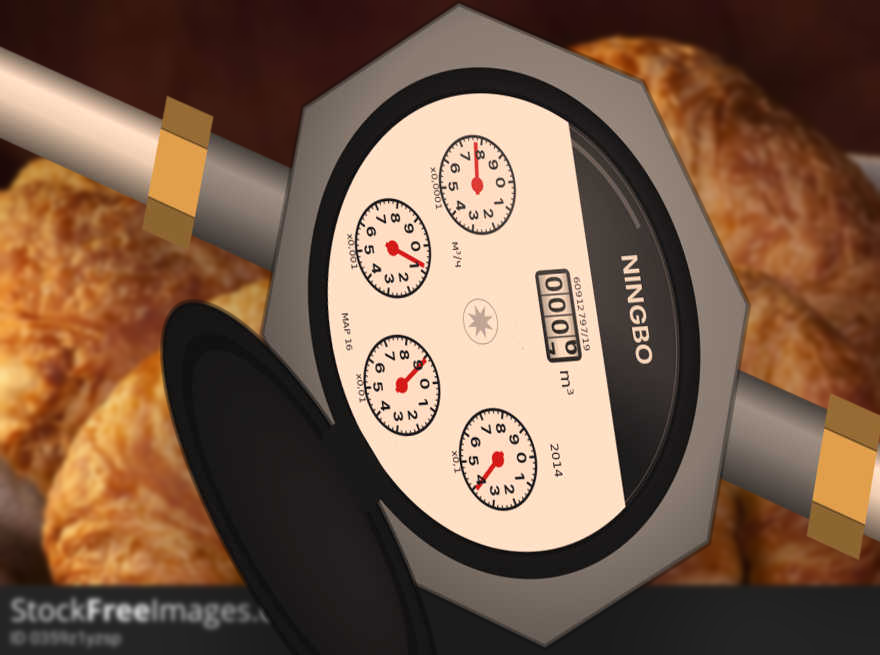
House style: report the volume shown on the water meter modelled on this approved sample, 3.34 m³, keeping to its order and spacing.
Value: 6.3907 m³
